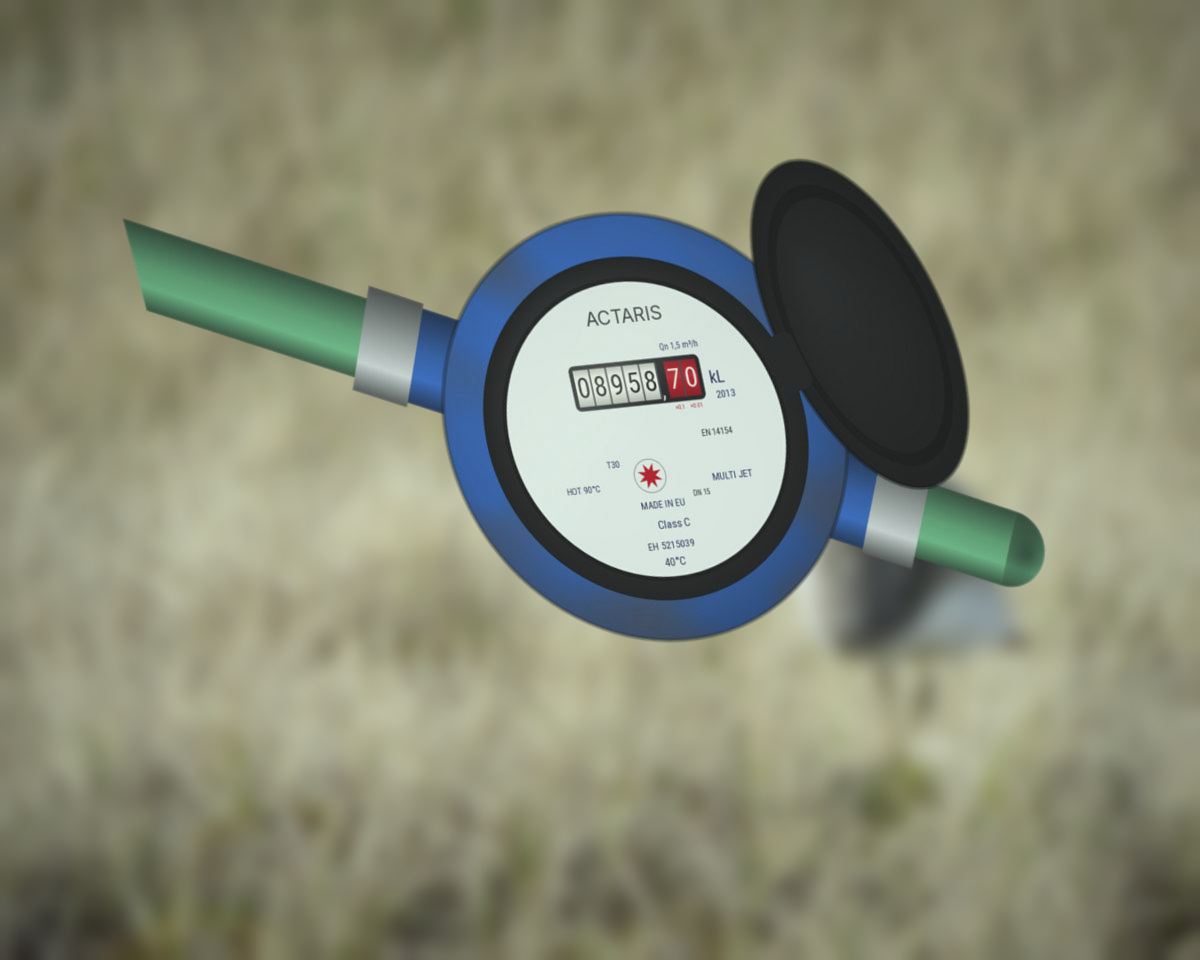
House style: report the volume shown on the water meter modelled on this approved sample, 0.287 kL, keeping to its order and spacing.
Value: 8958.70 kL
